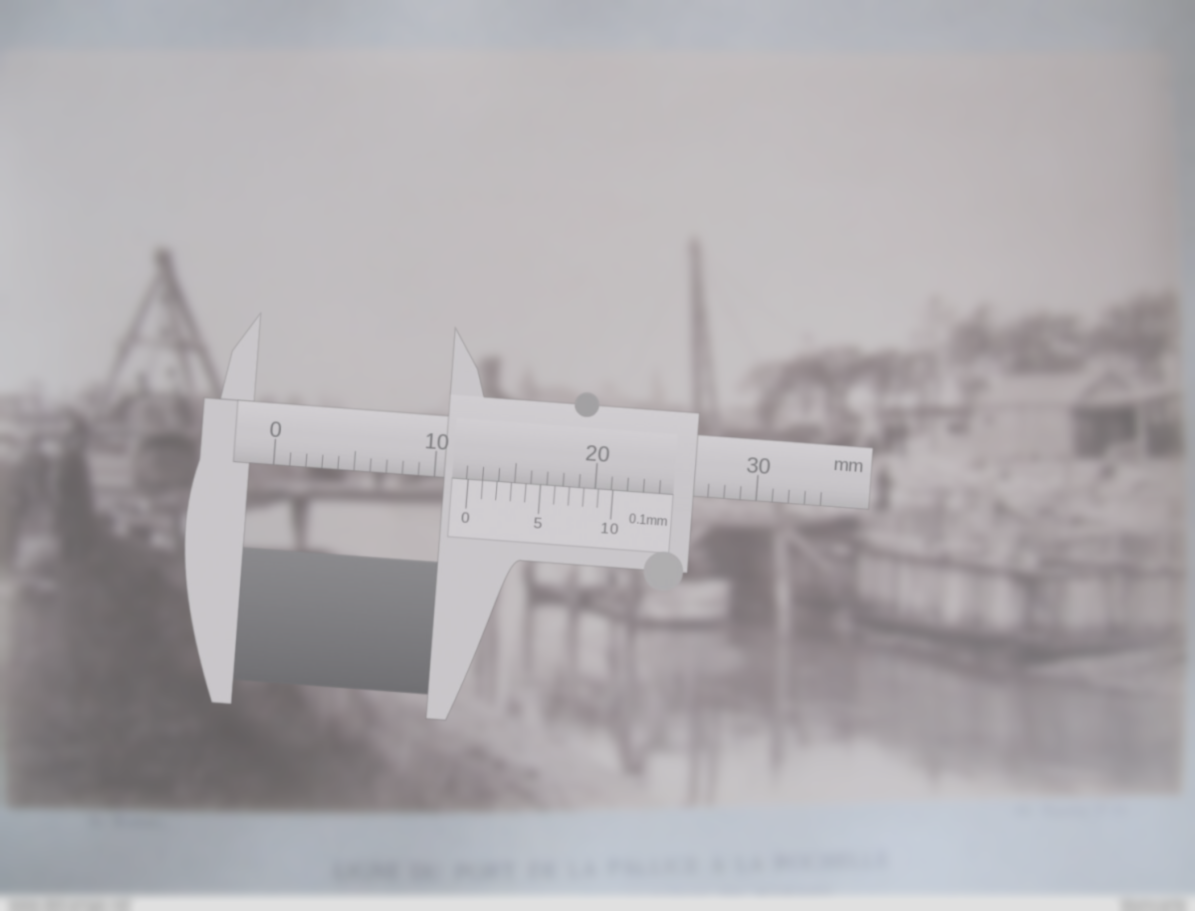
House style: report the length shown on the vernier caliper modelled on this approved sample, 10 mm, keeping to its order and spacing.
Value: 12.1 mm
